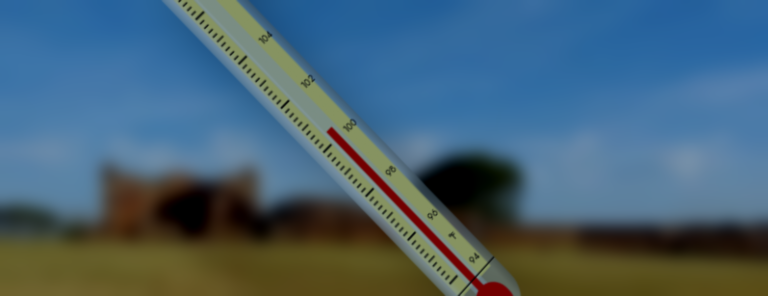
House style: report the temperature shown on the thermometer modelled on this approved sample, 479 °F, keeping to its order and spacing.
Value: 100.4 °F
